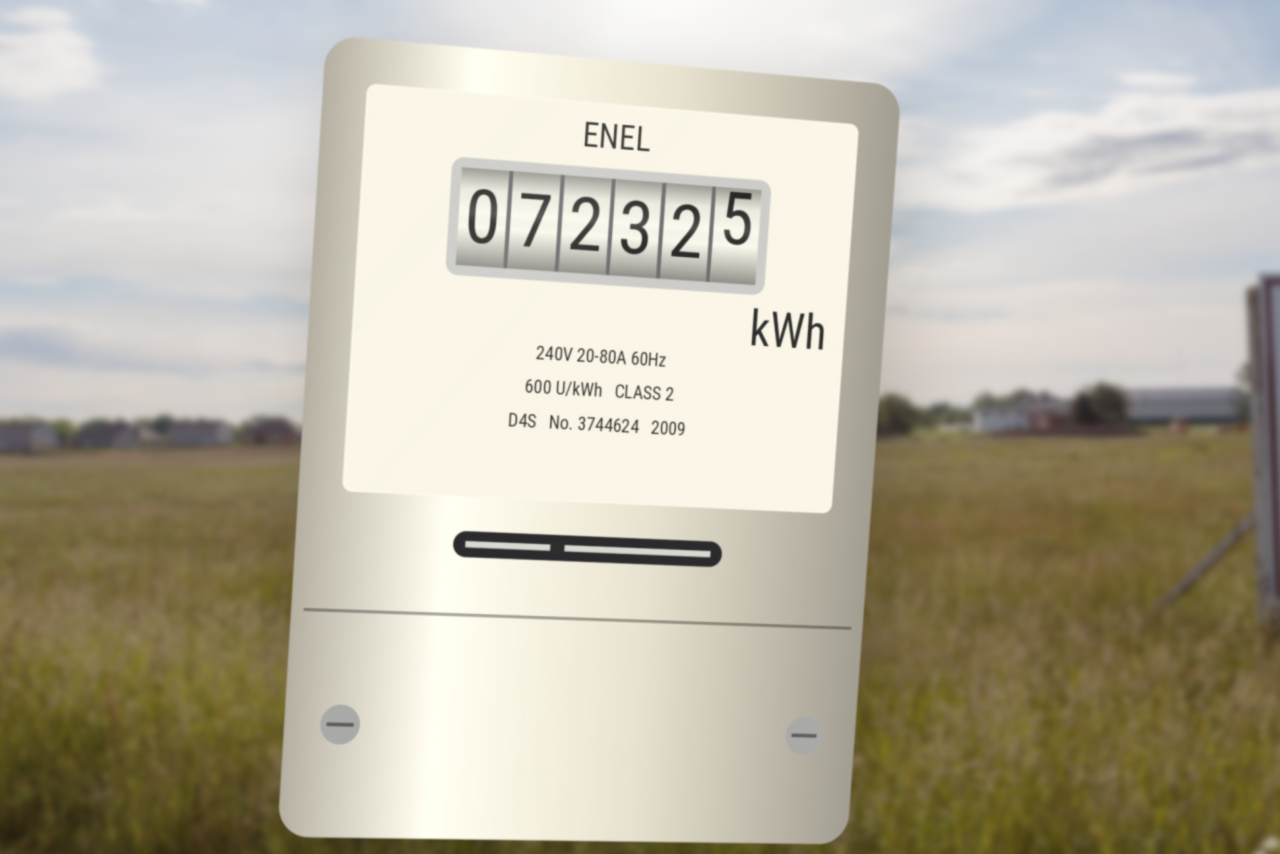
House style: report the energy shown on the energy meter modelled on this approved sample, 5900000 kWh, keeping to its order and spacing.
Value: 72325 kWh
